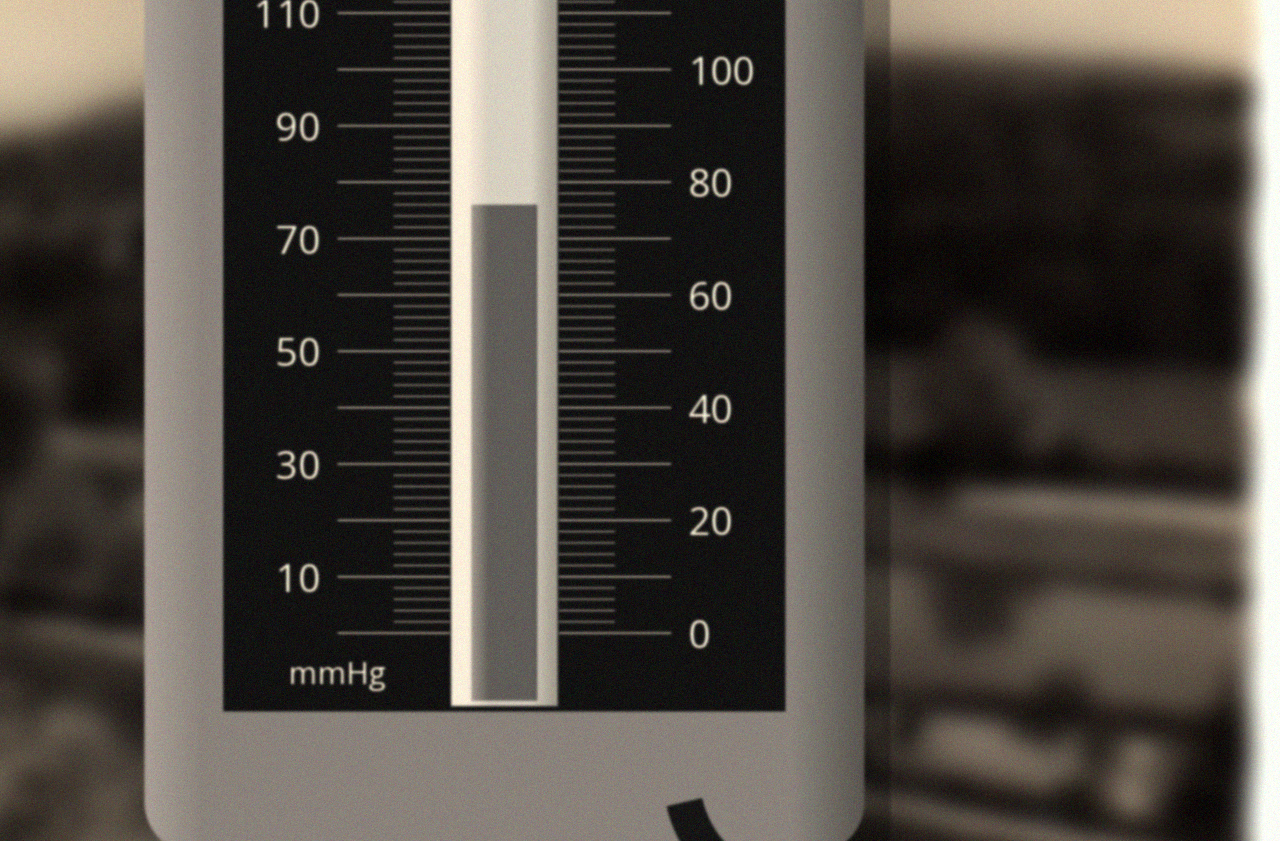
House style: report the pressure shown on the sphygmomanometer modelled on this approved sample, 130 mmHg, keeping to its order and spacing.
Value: 76 mmHg
